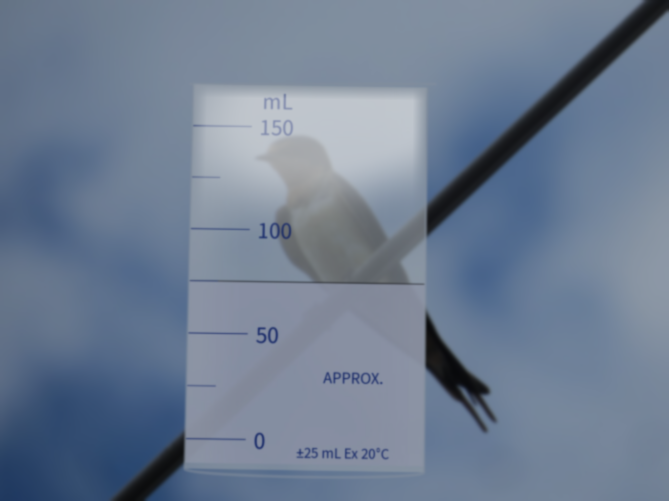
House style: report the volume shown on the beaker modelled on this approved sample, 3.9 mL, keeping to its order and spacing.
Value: 75 mL
